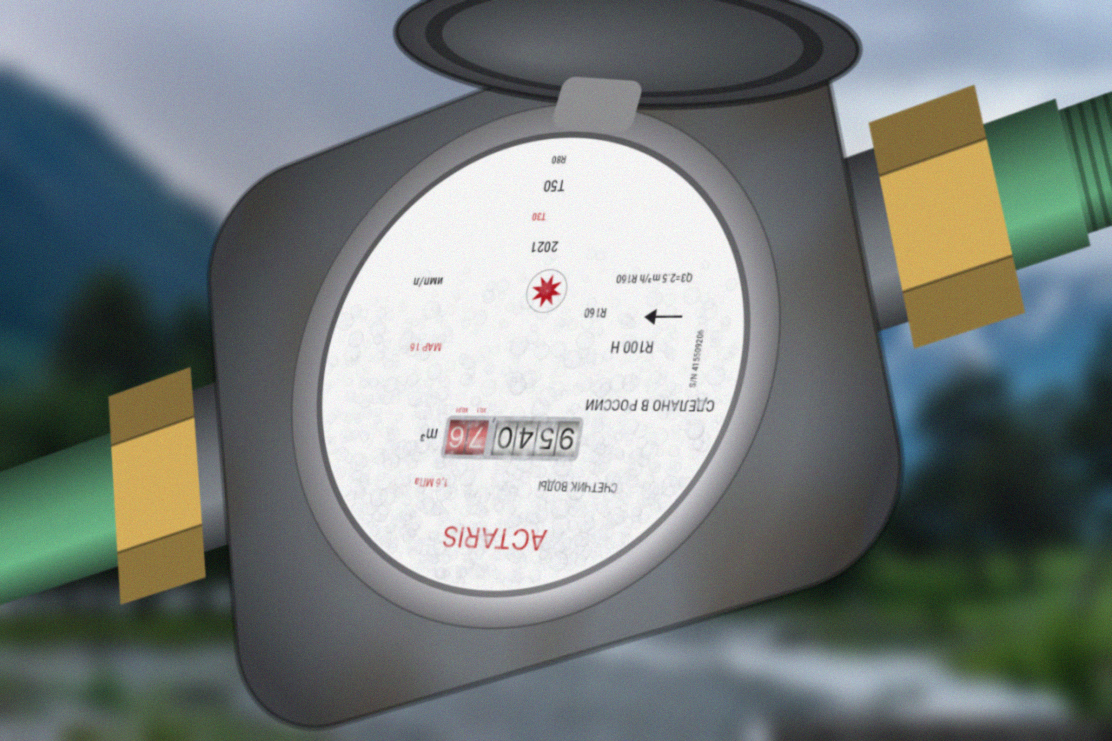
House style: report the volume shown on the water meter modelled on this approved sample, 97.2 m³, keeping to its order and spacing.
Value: 9540.76 m³
